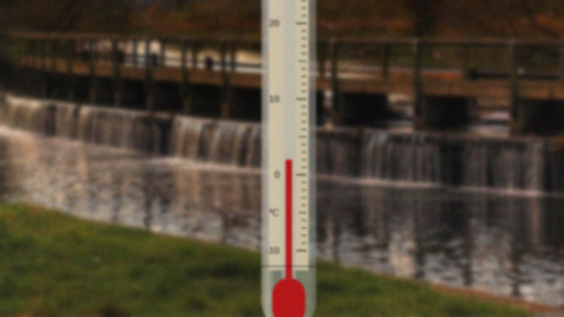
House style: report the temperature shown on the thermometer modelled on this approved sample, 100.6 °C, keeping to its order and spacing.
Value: 2 °C
